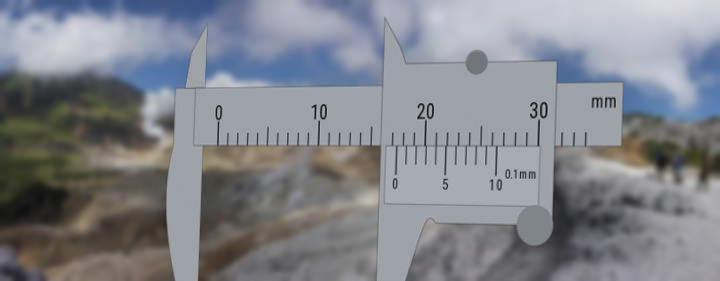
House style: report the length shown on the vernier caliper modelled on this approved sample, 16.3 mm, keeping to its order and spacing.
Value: 17.4 mm
